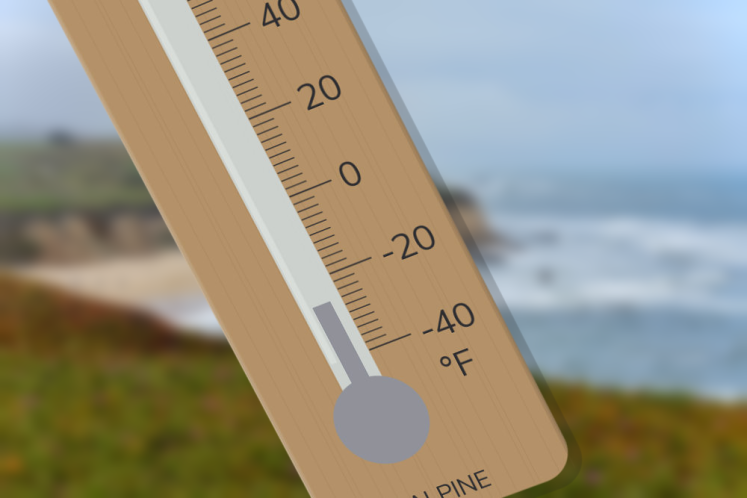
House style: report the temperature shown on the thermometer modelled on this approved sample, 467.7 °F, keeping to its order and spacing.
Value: -26 °F
